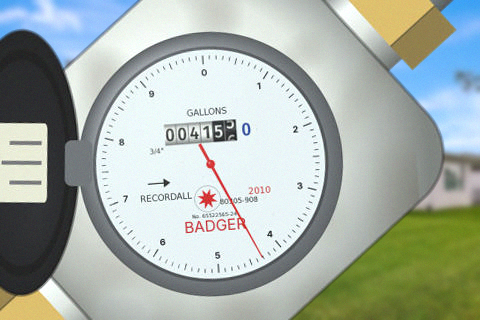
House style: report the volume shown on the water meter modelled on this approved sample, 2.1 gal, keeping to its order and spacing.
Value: 41554.3 gal
